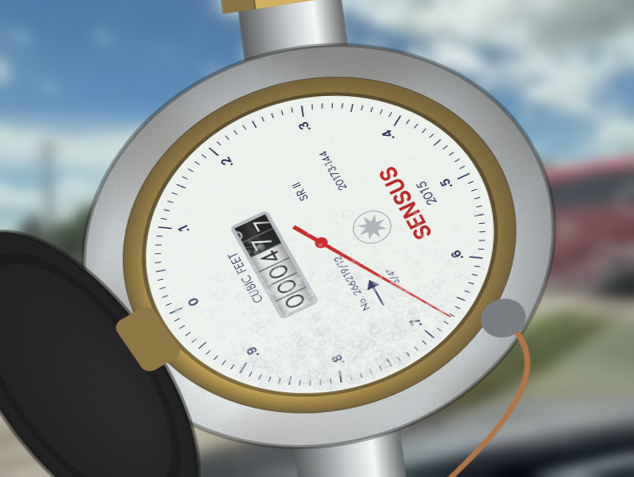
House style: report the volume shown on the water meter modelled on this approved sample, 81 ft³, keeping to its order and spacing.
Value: 476.67 ft³
